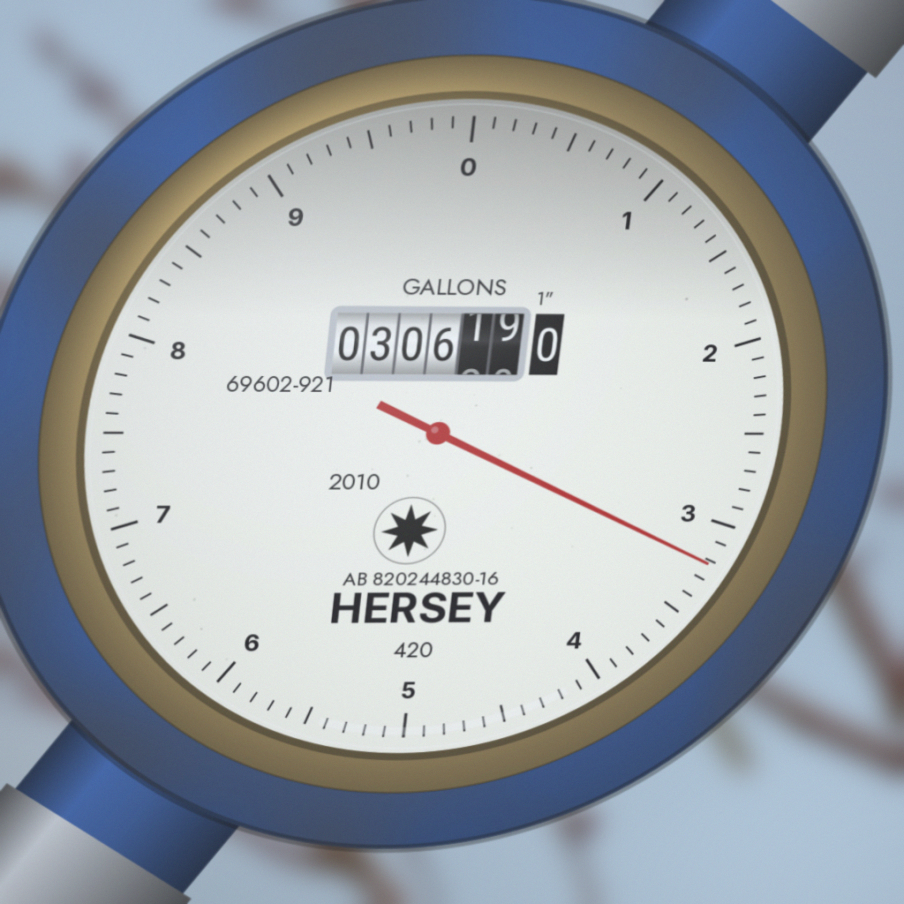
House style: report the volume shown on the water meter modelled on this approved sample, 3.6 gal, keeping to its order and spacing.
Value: 306193.2 gal
